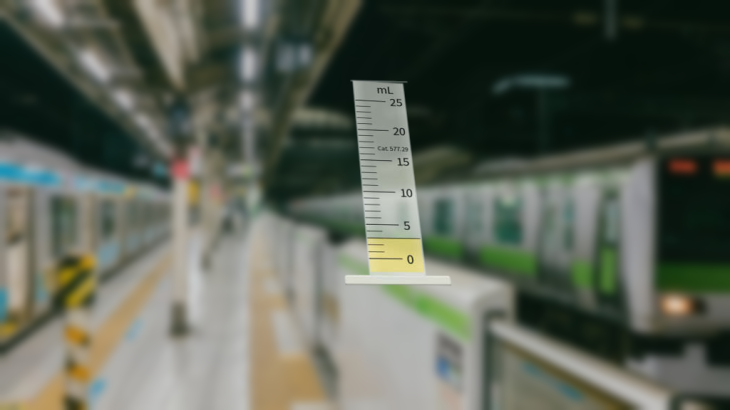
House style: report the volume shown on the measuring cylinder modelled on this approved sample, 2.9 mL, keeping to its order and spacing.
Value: 3 mL
